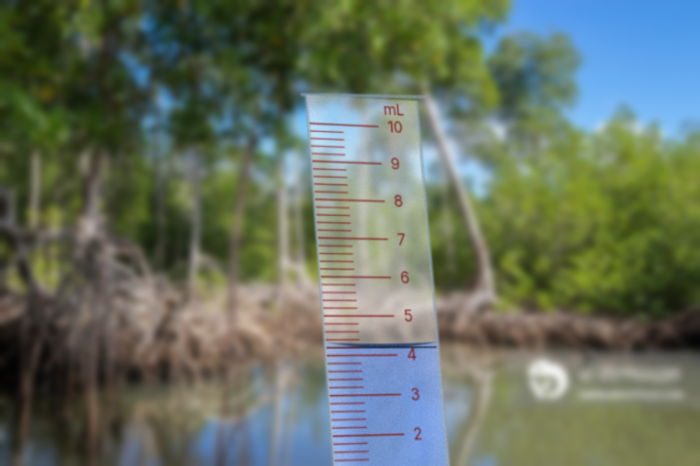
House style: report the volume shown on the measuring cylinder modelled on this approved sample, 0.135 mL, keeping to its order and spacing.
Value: 4.2 mL
